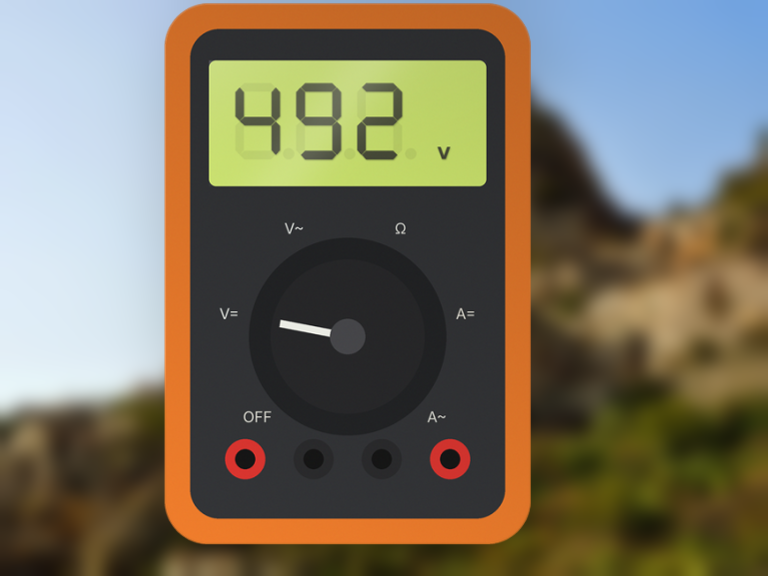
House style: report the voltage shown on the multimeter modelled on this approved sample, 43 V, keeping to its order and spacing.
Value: 492 V
